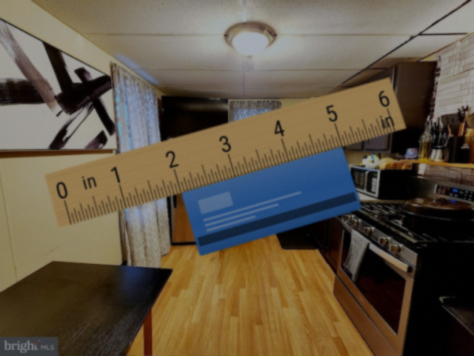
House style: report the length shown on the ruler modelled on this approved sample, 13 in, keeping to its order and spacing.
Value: 3 in
